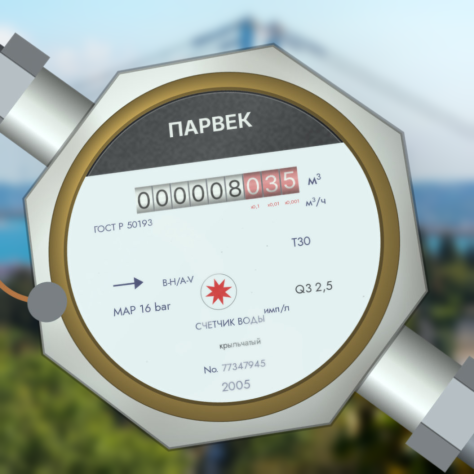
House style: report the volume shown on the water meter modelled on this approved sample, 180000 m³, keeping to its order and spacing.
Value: 8.035 m³
